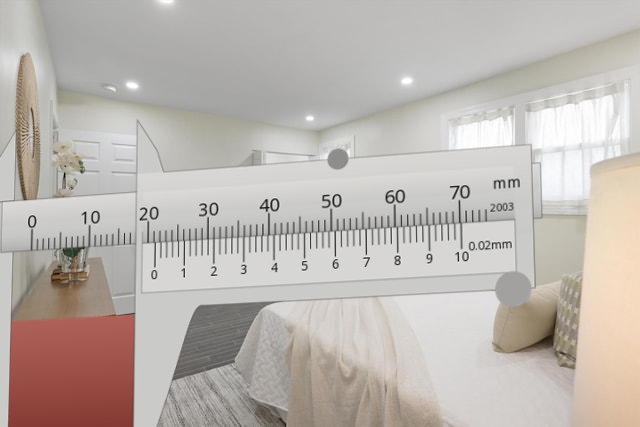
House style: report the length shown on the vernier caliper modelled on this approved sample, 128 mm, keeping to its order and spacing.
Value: 21.2 mm
